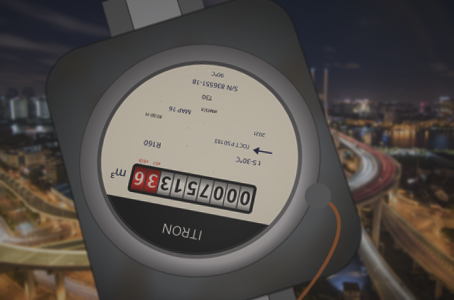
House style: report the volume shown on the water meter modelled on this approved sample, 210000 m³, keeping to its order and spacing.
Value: 7513.36 m³
